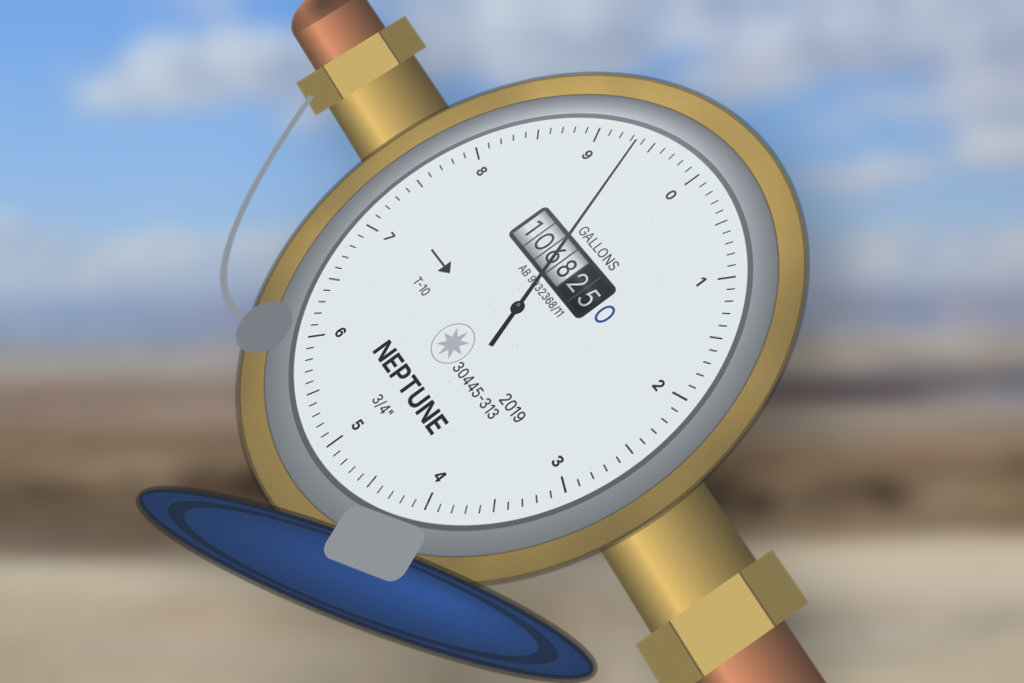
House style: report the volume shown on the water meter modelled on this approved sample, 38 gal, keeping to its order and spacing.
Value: 1068249.3 gal
